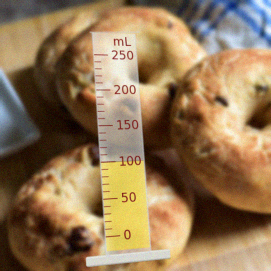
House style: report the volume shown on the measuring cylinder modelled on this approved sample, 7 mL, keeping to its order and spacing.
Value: 100 mL
